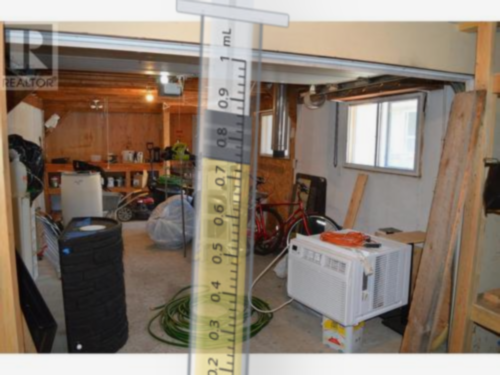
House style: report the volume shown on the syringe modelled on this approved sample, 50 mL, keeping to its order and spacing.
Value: 0.74 mL
